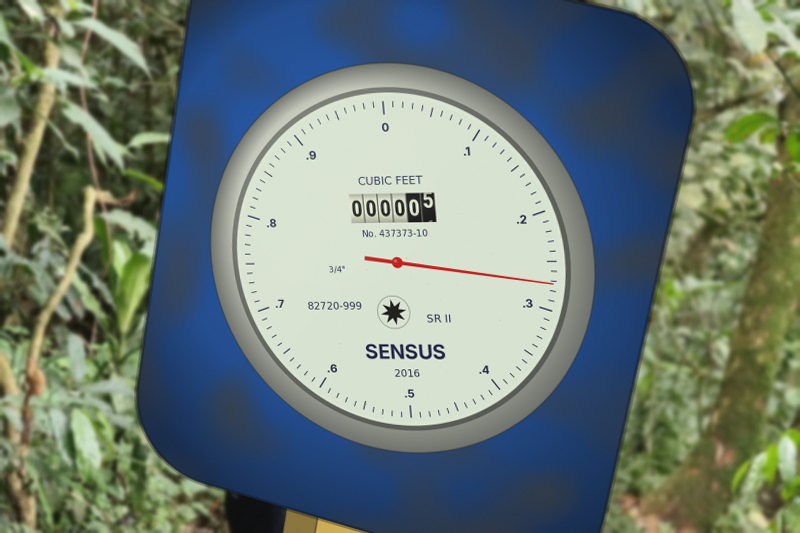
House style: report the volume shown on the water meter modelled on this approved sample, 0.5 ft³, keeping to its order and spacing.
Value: 5.27 ft³
